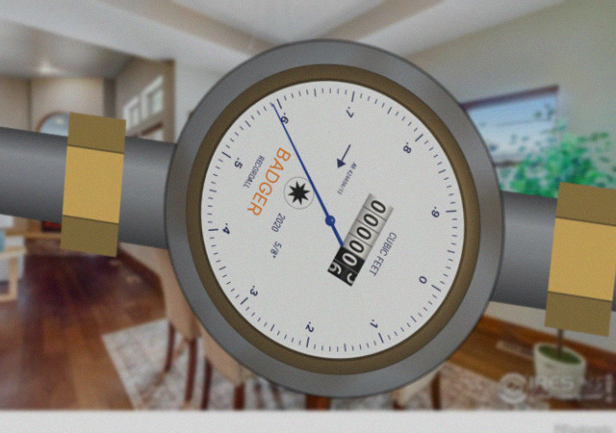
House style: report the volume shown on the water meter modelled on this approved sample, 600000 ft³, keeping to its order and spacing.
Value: 5.59 ft³
